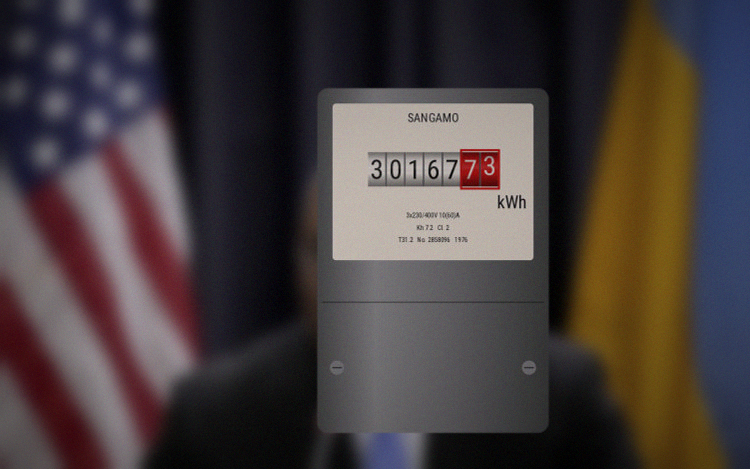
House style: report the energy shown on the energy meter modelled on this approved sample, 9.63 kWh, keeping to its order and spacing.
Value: 30167.73 kWh
